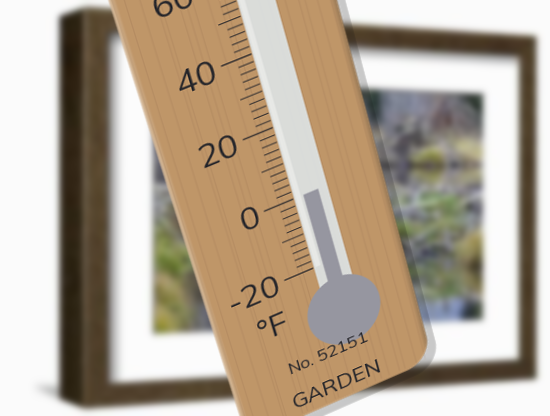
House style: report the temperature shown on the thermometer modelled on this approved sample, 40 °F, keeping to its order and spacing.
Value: 0 °F
